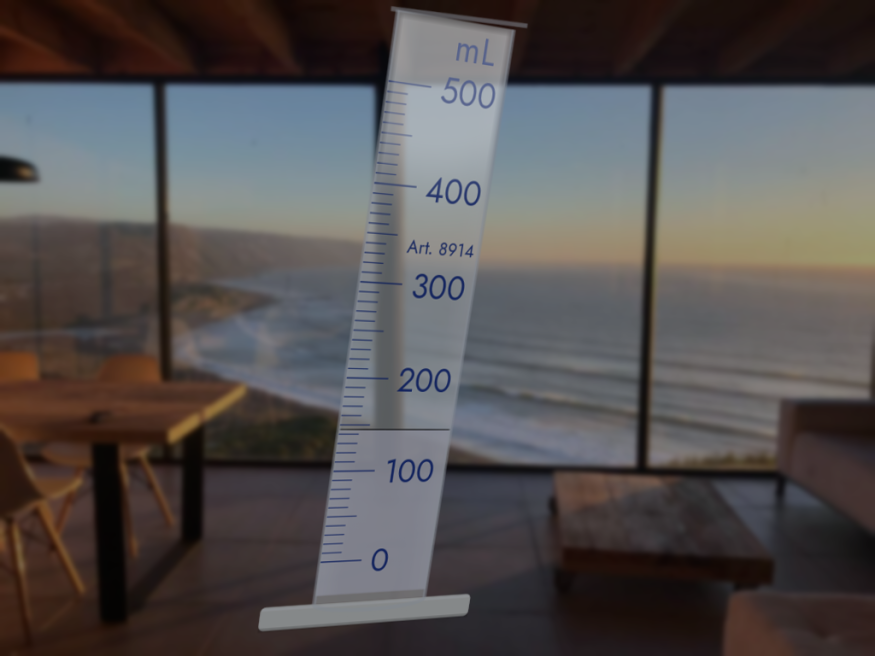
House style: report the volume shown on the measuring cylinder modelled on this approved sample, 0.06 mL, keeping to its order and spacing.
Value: 145 mL
